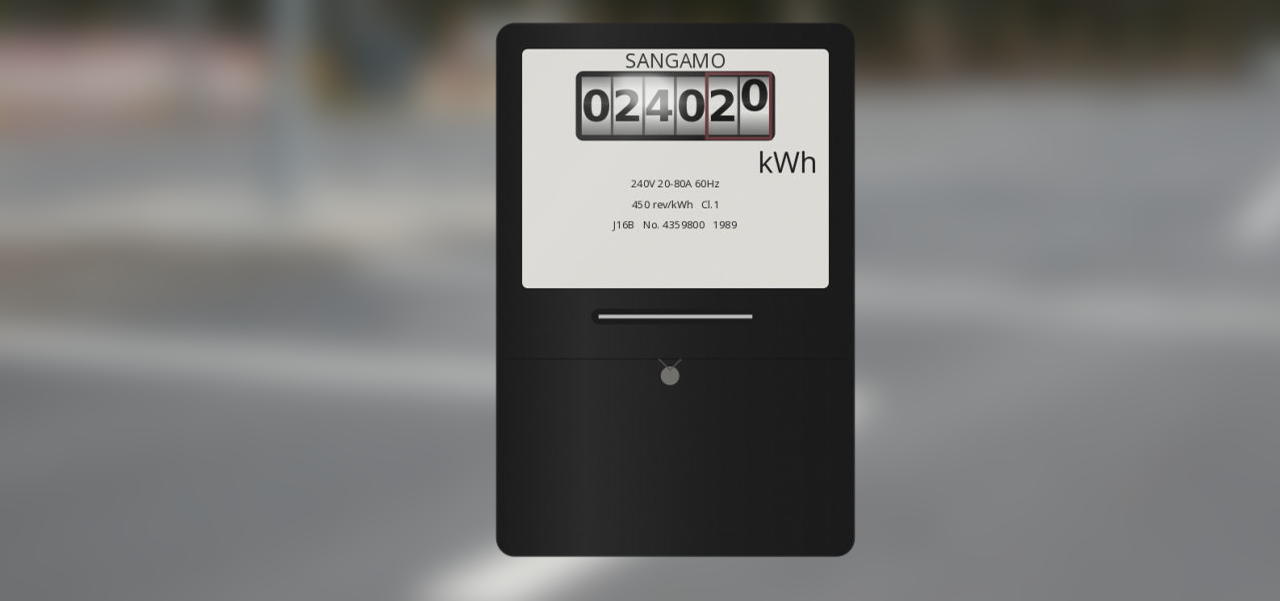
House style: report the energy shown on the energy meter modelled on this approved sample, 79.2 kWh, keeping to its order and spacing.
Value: 240.20 kWh
